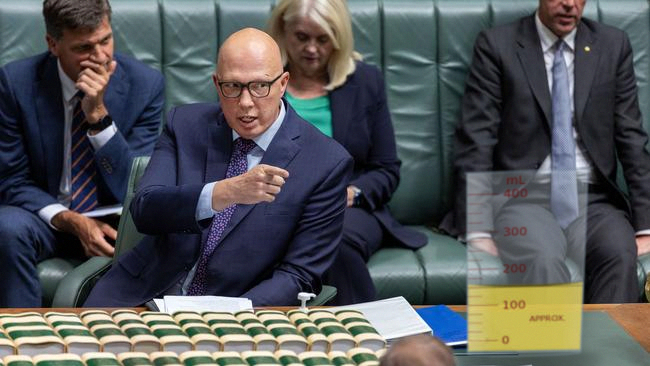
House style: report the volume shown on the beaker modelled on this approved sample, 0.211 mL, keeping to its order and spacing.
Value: 150 mL
